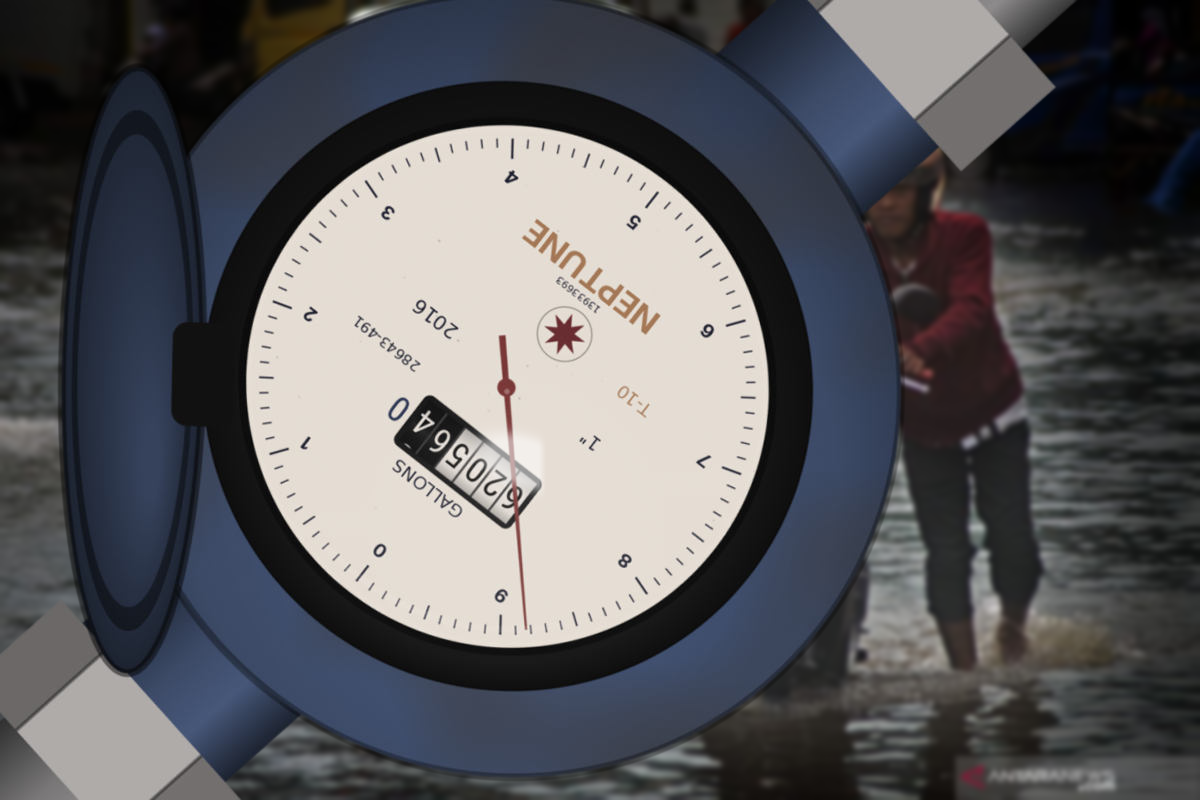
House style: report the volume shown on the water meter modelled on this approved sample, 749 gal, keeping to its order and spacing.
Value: 6205638.8 gal
